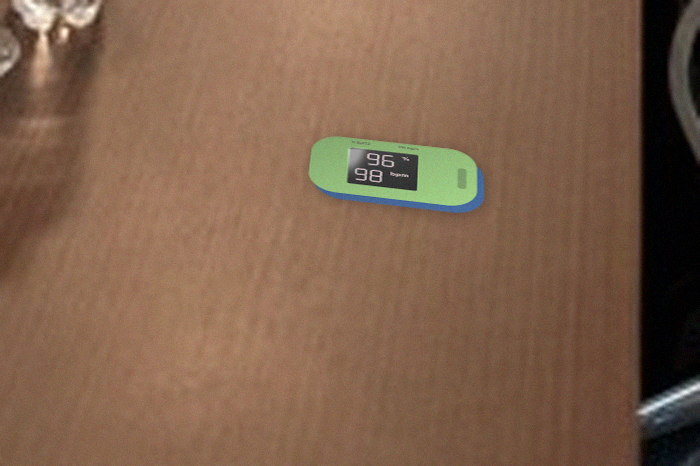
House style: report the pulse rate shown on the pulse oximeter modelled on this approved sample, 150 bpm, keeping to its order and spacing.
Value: 98 bpm
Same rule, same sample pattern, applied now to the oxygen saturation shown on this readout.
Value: 96 %
